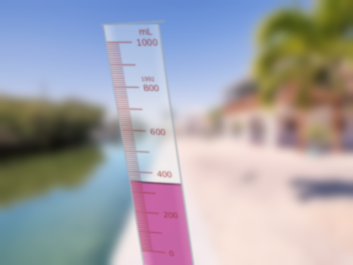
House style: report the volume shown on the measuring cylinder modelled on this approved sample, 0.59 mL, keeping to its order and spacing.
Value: 350 mL
